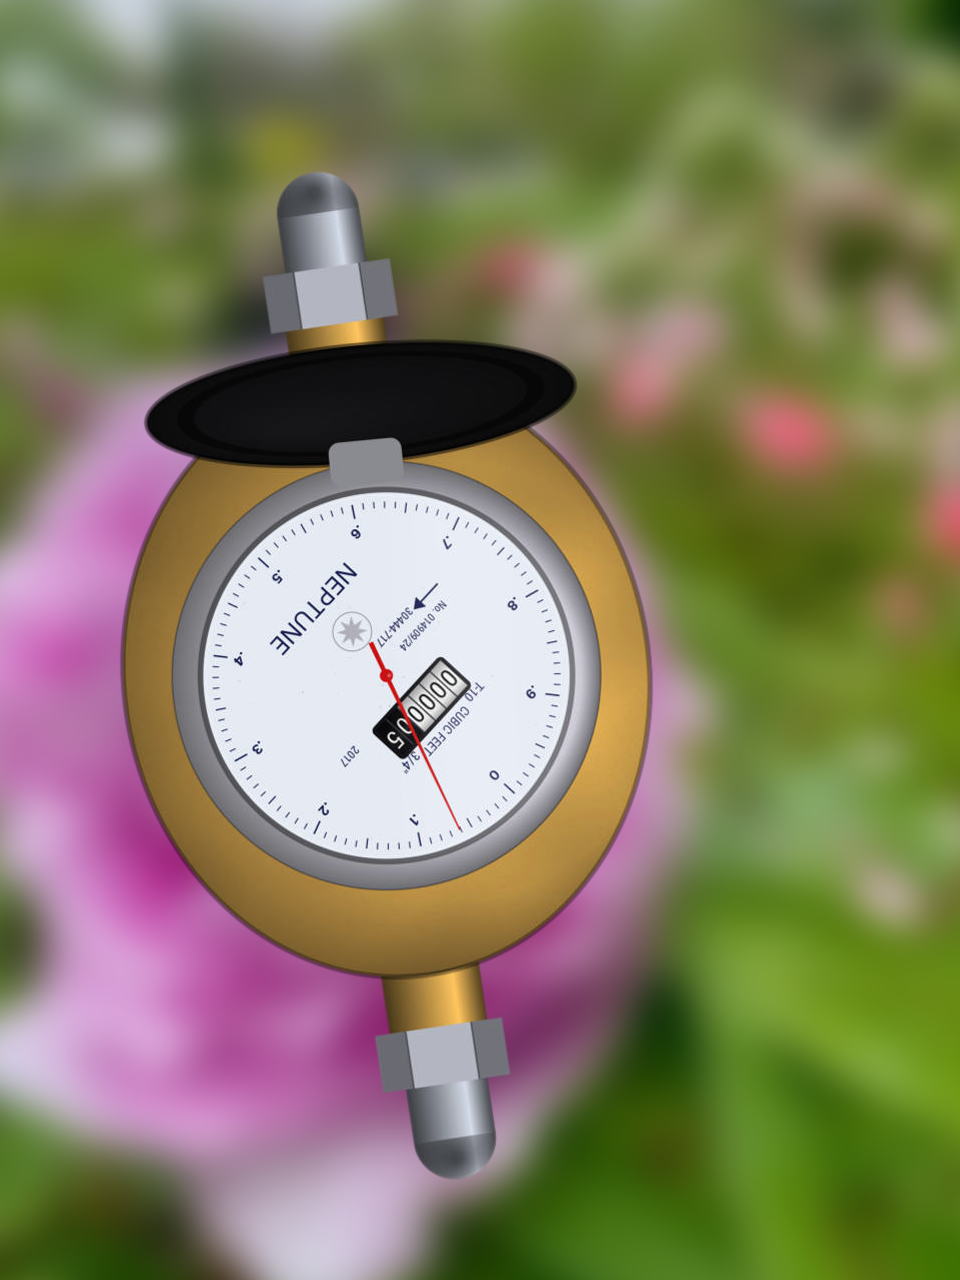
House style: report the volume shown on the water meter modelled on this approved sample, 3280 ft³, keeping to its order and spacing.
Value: 5.06 ft³
